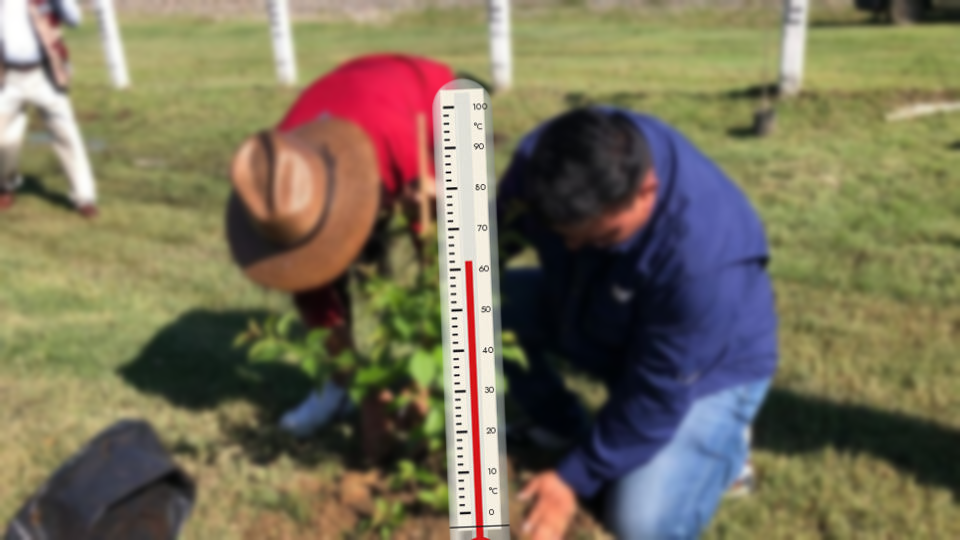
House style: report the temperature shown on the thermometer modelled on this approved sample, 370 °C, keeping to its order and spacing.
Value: 62 °C
